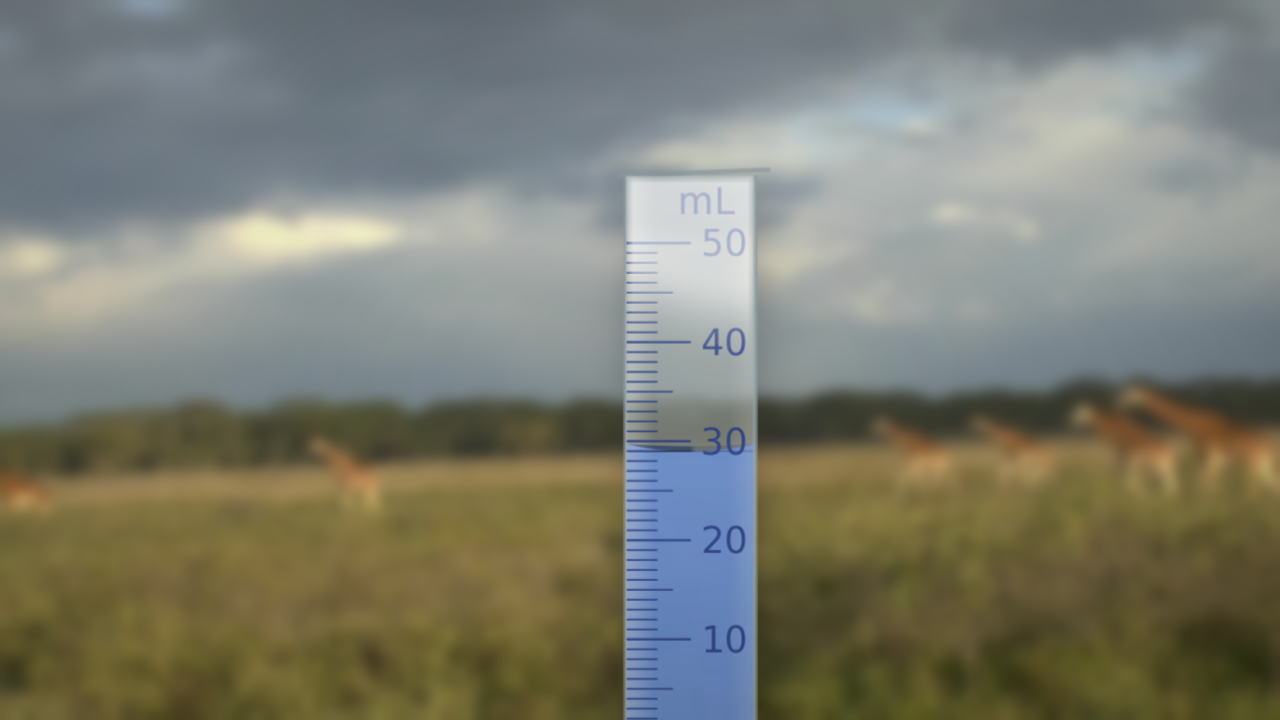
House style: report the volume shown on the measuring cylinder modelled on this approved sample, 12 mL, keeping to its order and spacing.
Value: 29 mL
